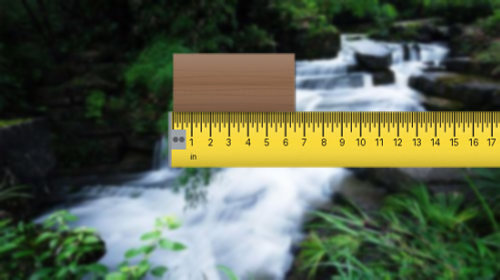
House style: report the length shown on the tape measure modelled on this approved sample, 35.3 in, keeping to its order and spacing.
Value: 6.5 in
